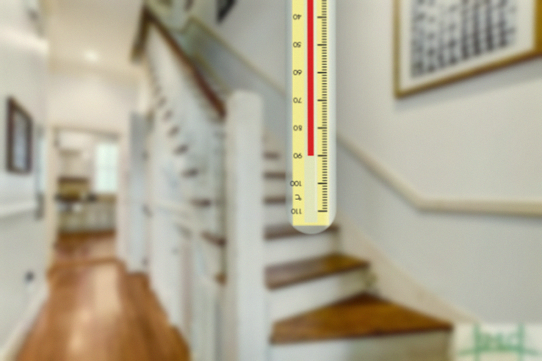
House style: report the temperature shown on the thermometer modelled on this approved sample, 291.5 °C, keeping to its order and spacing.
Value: 90 °C
